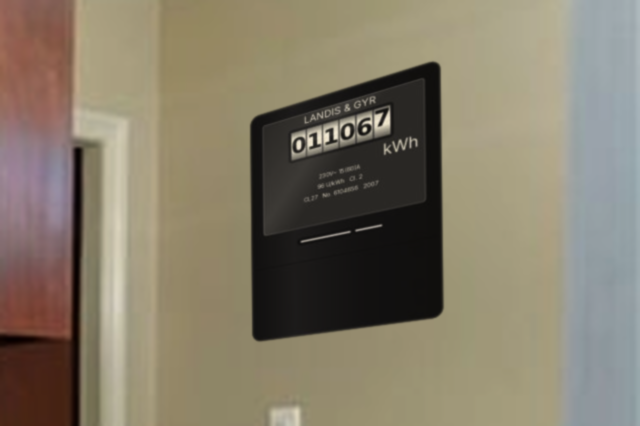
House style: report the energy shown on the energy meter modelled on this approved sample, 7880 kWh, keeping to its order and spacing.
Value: 11067 kWh
